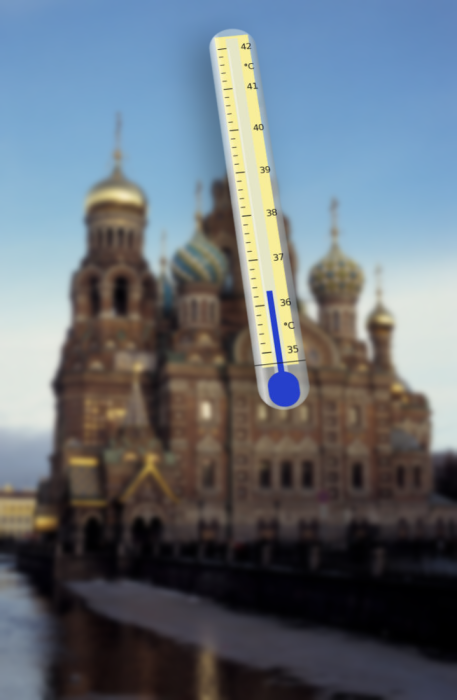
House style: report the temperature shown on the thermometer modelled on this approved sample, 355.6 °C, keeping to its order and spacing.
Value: 36.3 °C
